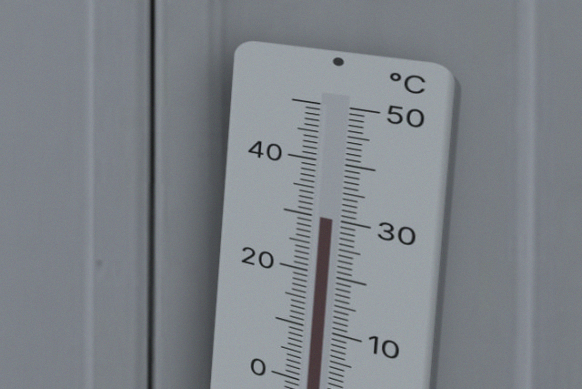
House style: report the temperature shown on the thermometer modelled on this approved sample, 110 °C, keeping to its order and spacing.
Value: 30 °C
